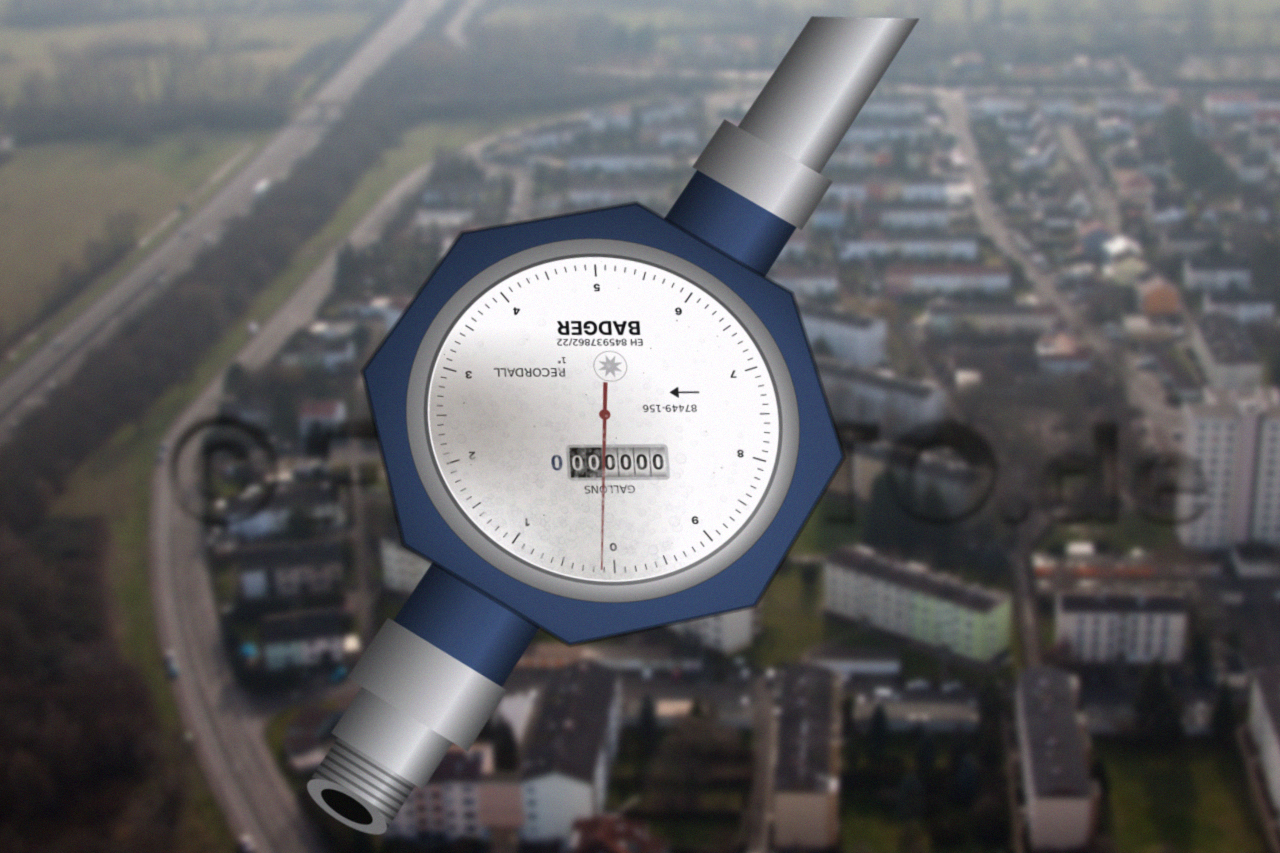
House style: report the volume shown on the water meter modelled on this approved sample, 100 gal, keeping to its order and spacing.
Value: 0.1 gal
